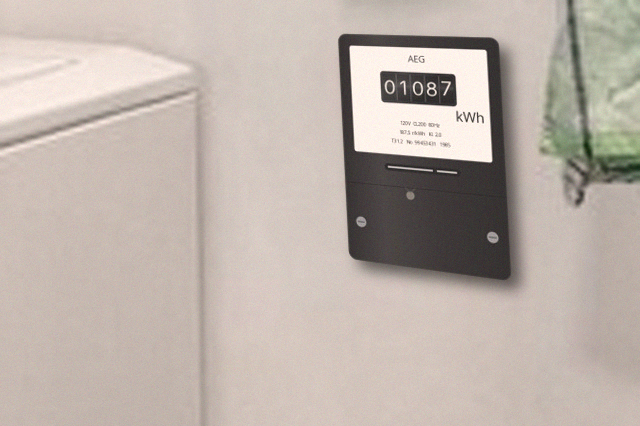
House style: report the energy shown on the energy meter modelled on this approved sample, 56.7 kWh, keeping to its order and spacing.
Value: 1087 kWh
